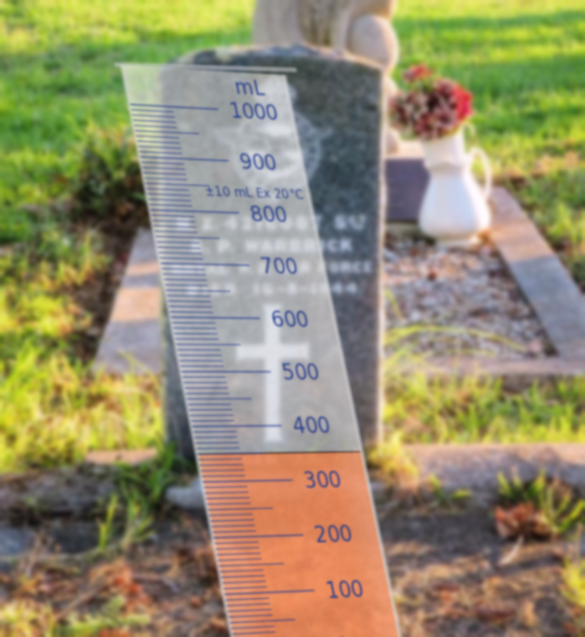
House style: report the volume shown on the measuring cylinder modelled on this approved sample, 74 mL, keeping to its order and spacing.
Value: 350 mL
